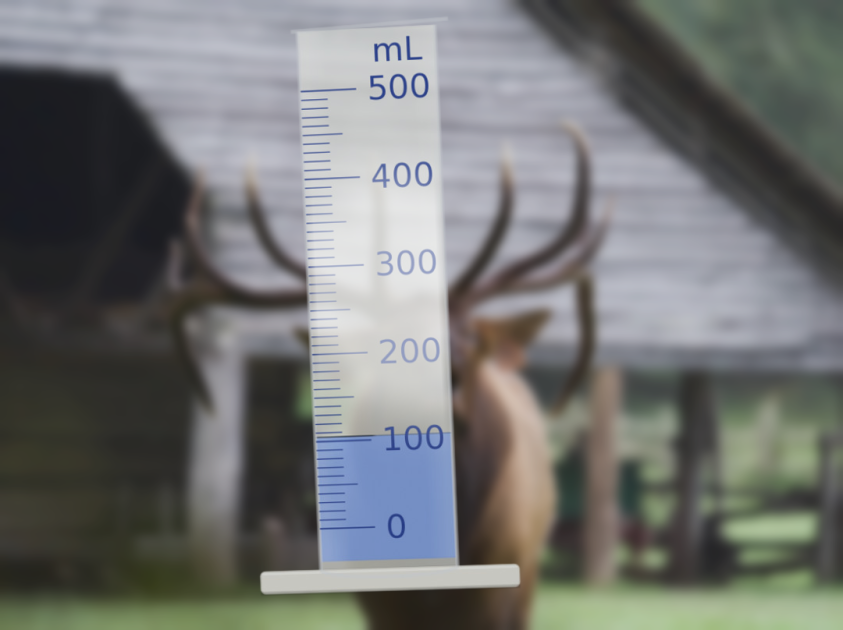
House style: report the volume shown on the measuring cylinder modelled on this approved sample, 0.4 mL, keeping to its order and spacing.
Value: 105 mL
